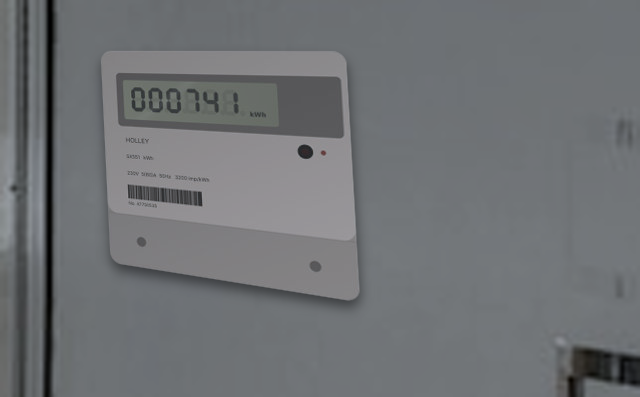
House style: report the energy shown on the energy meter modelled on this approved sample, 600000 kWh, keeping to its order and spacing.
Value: 741 kWh
